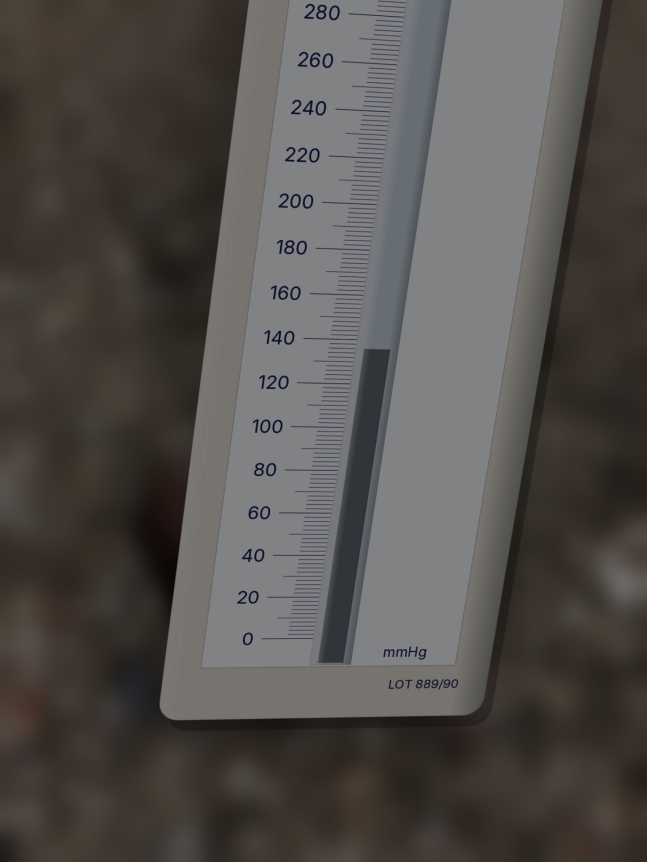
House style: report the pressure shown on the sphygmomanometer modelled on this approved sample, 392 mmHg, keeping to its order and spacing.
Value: 136 mmHg
